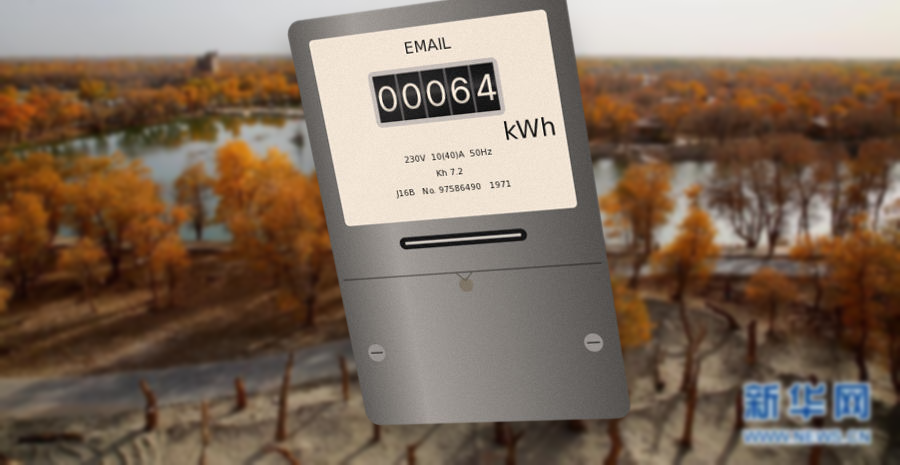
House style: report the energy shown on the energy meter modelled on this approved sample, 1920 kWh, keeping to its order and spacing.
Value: 64 kWh
